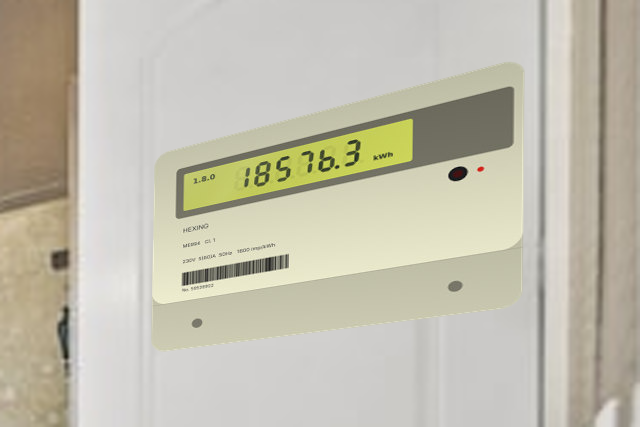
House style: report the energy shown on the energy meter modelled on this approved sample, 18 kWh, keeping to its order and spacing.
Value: 18576.3 kWh
